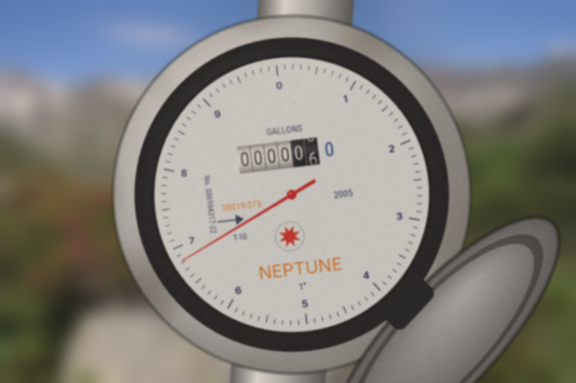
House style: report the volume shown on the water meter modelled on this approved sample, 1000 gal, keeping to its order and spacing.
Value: 56.8 gal
